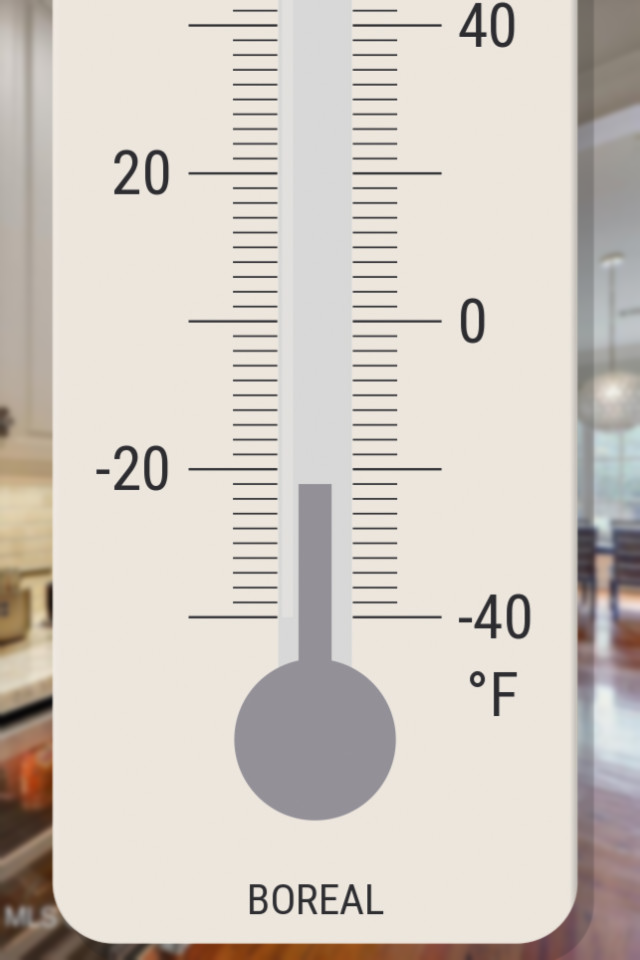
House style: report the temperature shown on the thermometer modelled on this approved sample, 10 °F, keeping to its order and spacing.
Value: -22 °F
